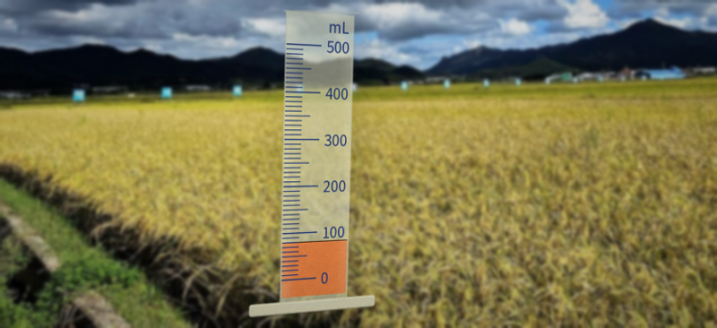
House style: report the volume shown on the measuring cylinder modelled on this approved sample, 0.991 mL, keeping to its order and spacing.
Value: 80 mL
